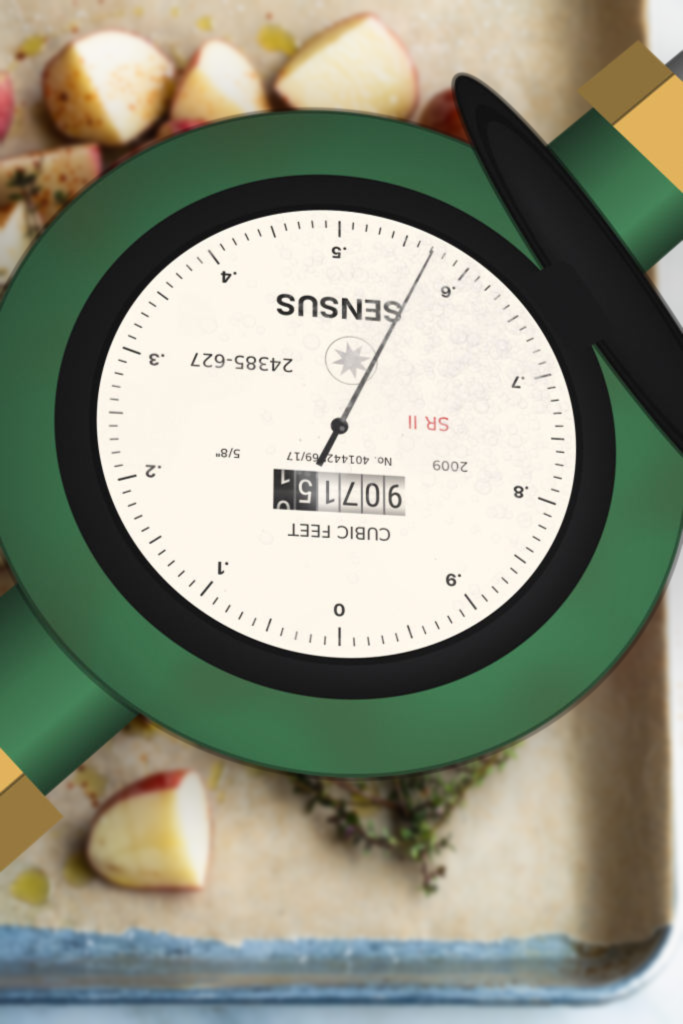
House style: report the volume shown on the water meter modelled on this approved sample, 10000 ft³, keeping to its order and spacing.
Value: 907150.57 ft³
